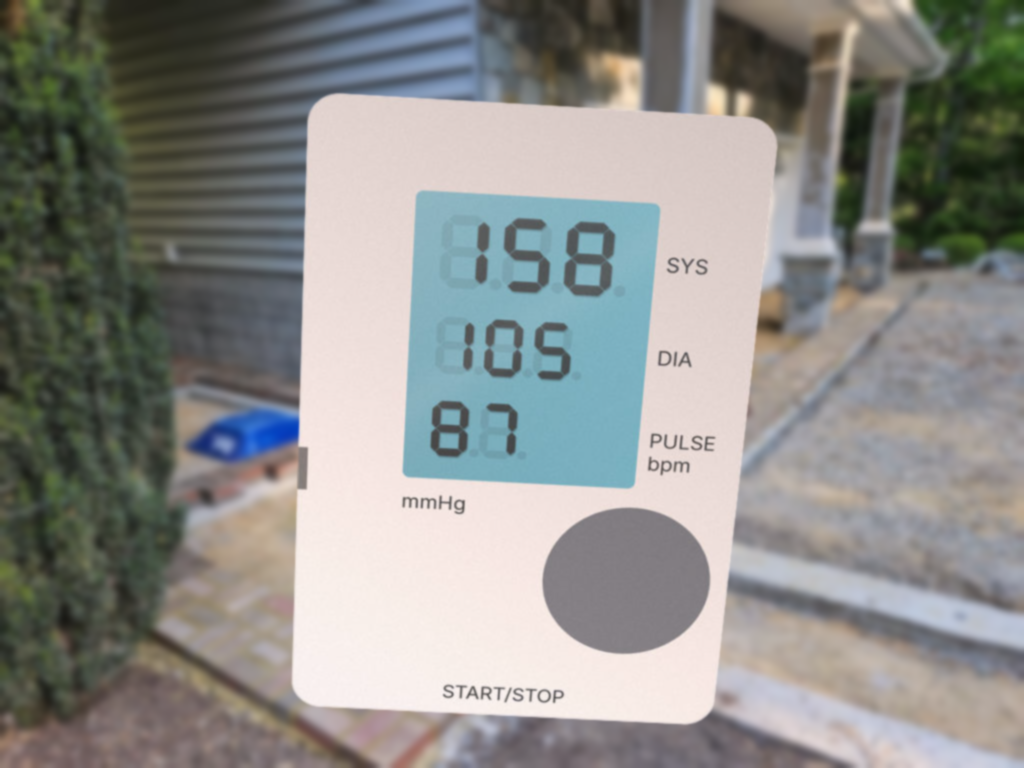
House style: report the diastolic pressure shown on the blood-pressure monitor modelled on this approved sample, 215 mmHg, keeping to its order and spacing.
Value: 105 mmHg
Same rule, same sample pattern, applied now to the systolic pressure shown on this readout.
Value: 158 mmHg
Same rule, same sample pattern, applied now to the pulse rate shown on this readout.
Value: 87 bpm
